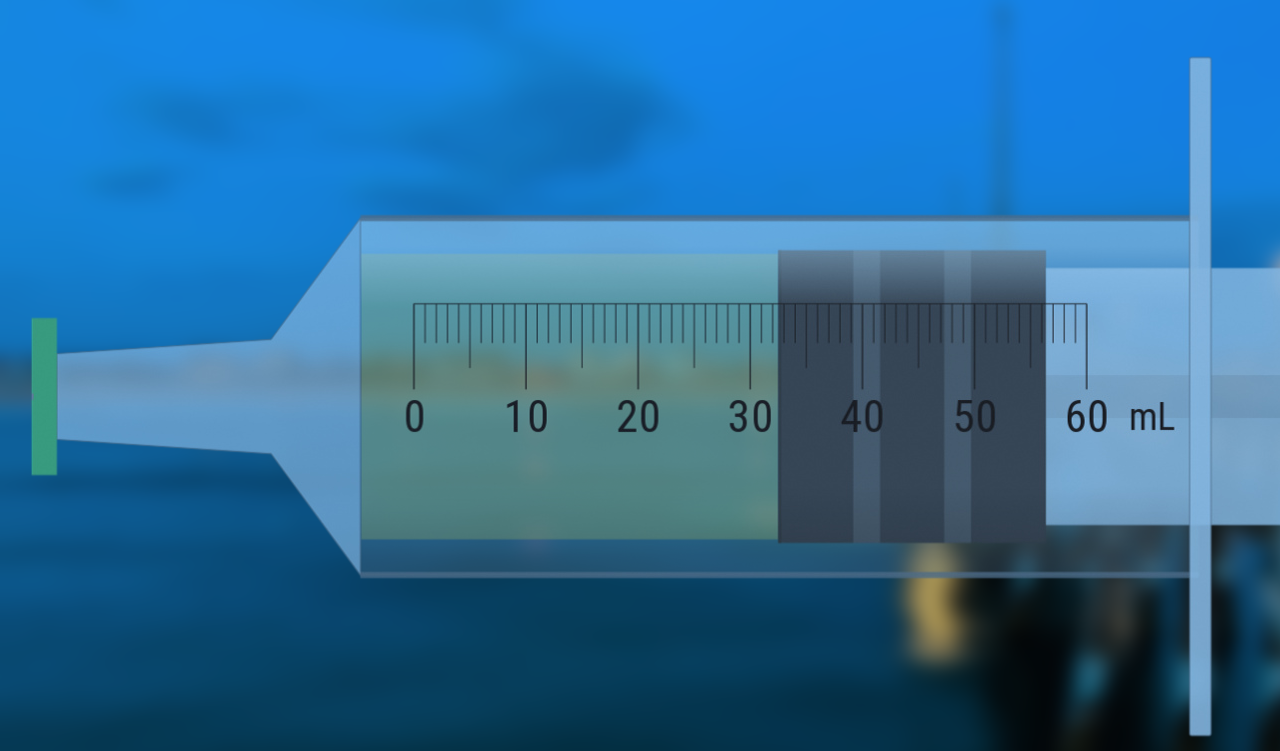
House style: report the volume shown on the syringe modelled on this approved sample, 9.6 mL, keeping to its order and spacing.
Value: 32.5 mL
